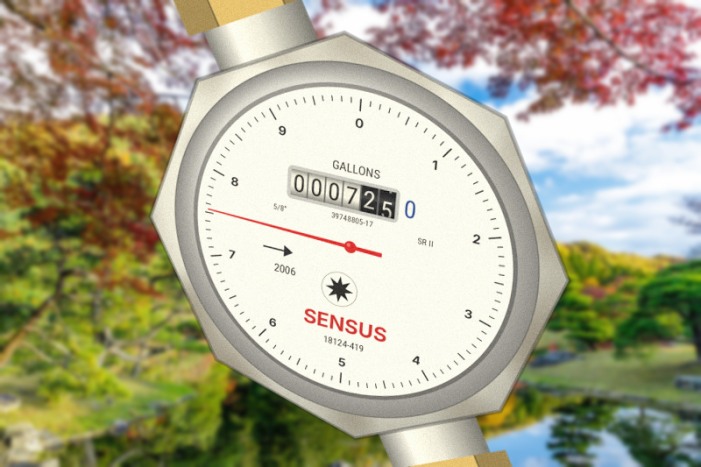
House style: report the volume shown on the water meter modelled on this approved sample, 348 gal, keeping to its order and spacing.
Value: 7247.5 gal
